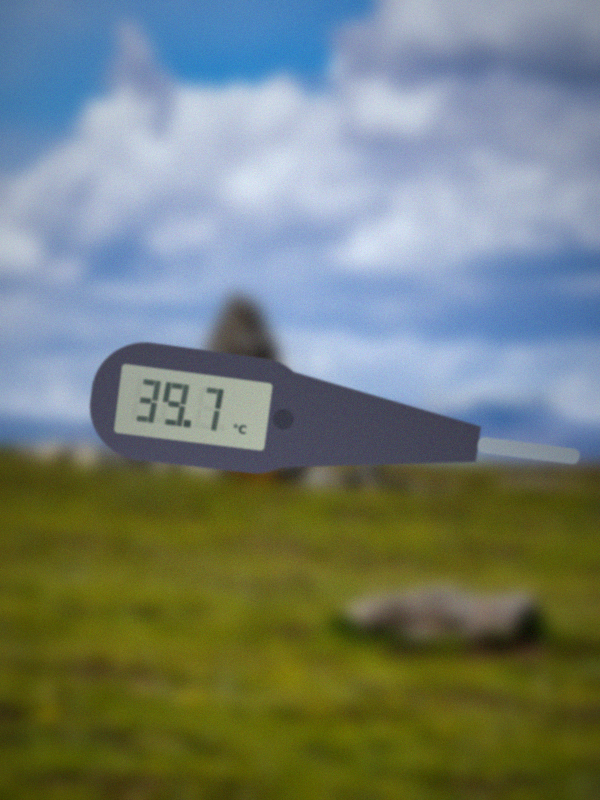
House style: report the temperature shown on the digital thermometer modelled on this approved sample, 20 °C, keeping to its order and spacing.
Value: 39.7 °C
